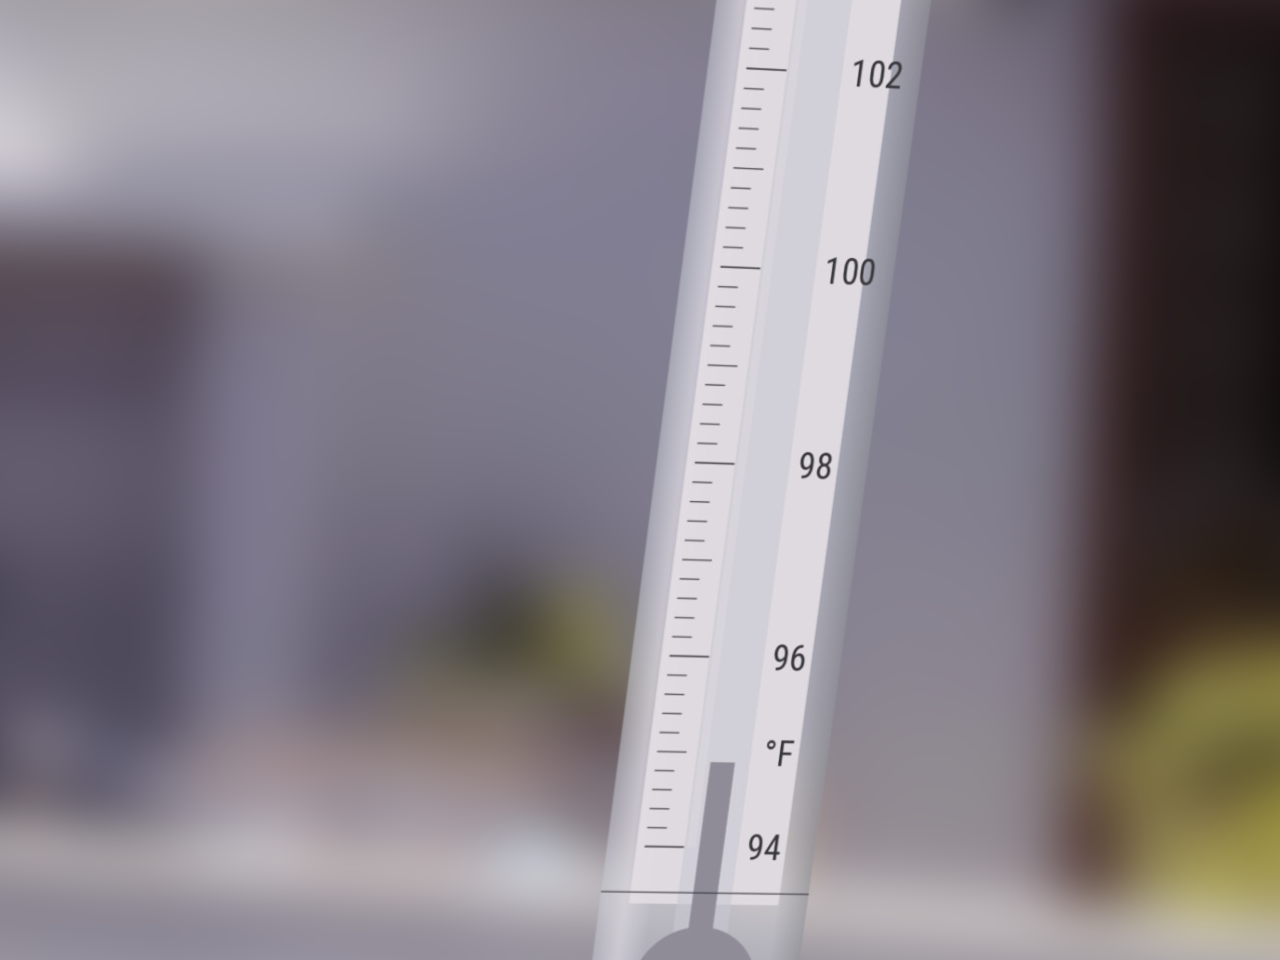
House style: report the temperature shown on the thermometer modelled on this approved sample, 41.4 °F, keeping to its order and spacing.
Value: 94.9 °F
